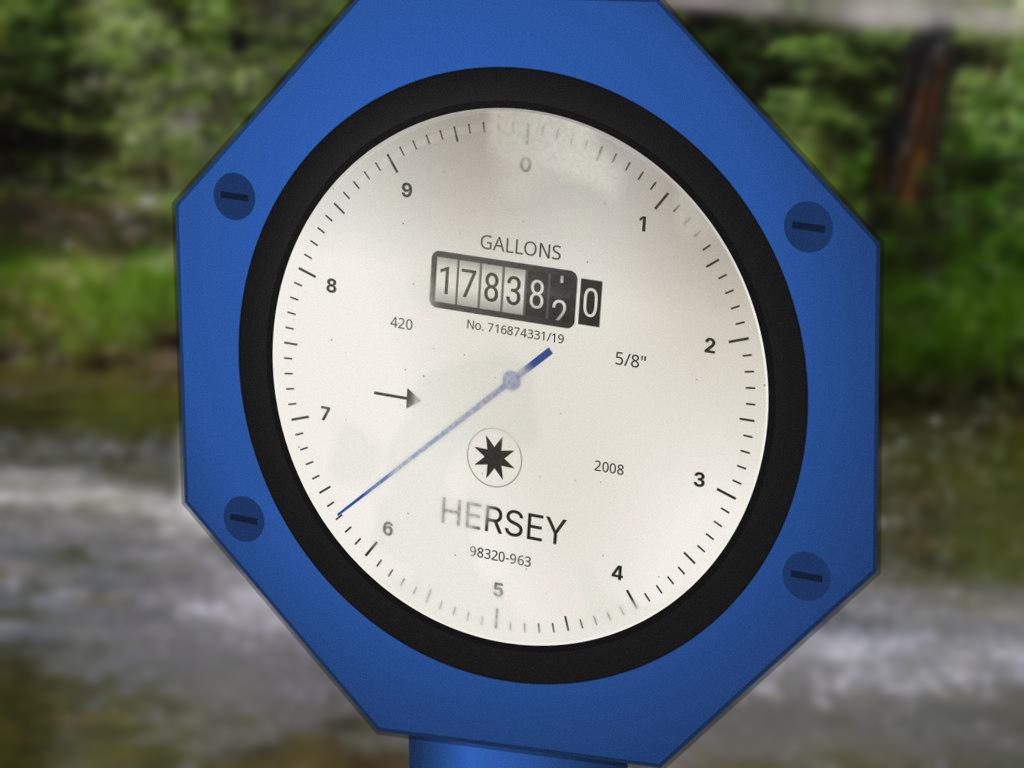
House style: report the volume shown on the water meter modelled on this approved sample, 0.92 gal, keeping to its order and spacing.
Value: 1783816.3 gal
